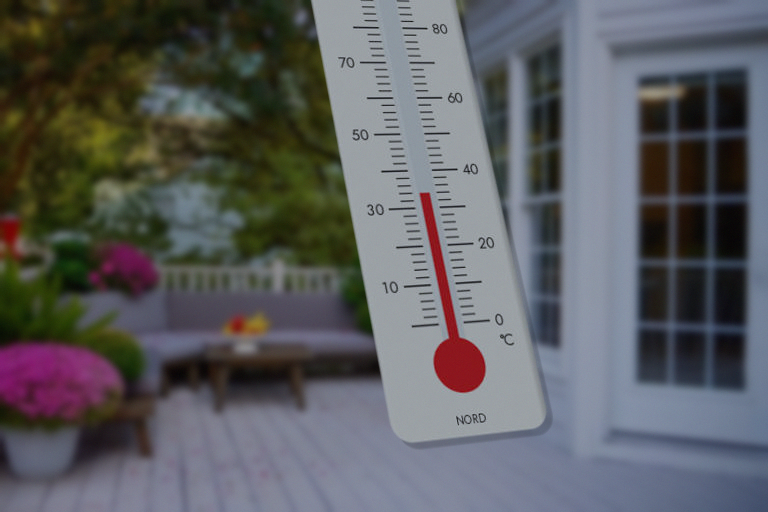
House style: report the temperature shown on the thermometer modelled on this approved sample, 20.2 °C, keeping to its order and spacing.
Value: 34 °C
